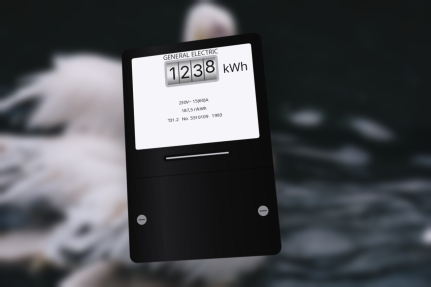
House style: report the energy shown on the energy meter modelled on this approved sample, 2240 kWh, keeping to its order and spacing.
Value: 1238 kWh
